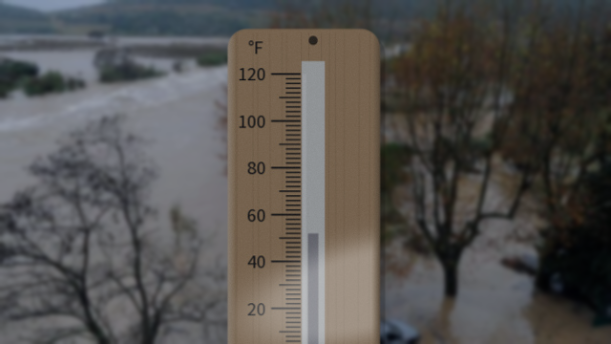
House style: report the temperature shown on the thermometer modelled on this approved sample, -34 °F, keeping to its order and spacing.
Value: 52 °F
